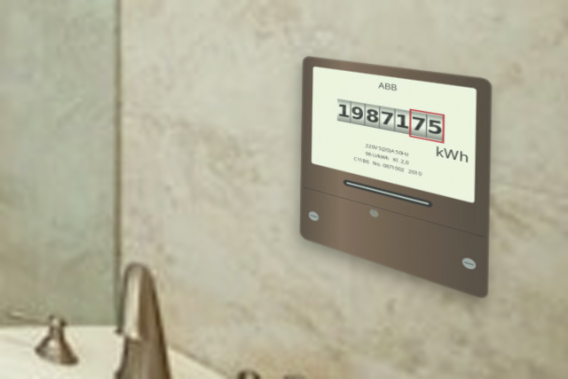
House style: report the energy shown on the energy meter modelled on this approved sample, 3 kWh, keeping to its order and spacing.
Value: 19871.75 kWh
